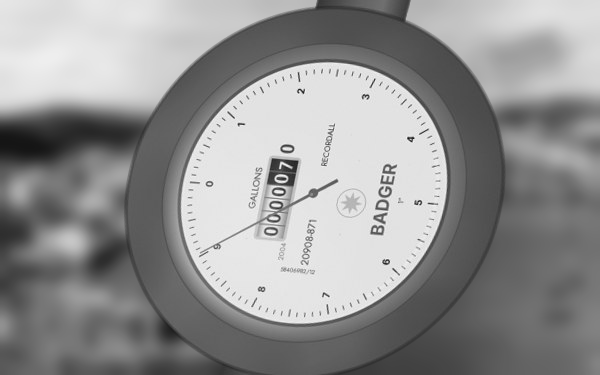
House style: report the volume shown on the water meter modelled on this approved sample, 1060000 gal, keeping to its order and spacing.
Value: 69.0 gal
